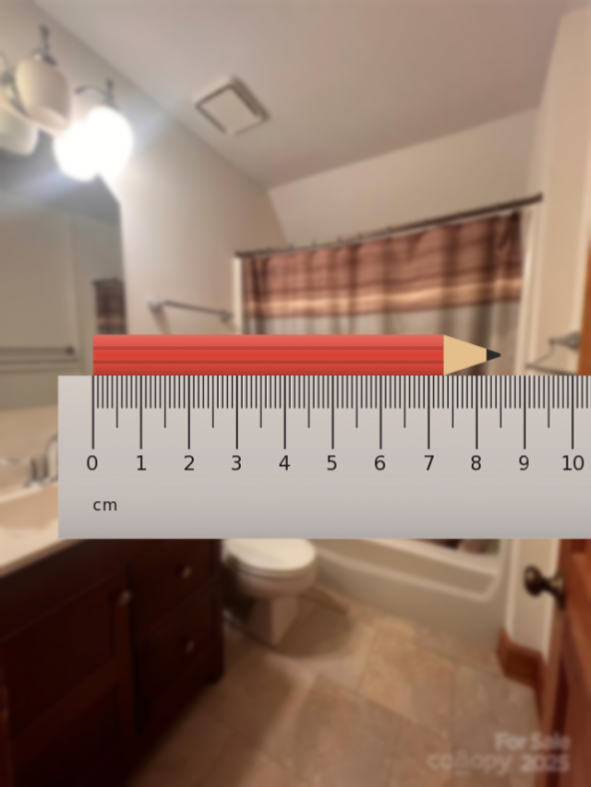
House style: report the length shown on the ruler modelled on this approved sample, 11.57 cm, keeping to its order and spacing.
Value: 8.5 cm
